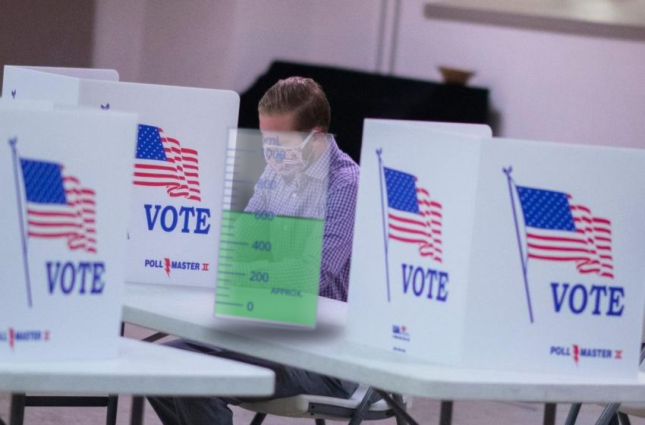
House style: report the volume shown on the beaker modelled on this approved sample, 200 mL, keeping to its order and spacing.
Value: 600 mL
